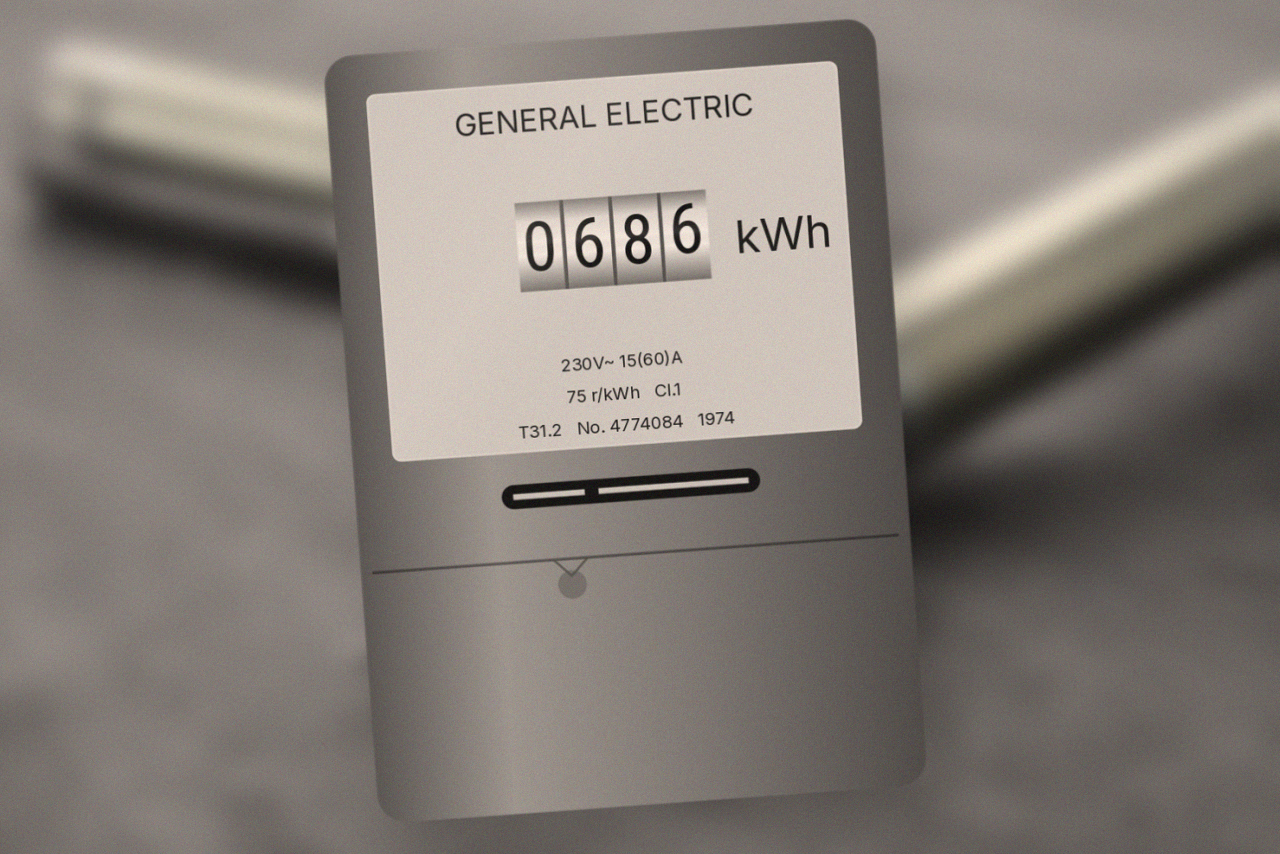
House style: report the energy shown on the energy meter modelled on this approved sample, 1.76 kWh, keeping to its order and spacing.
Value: 686 kWh
